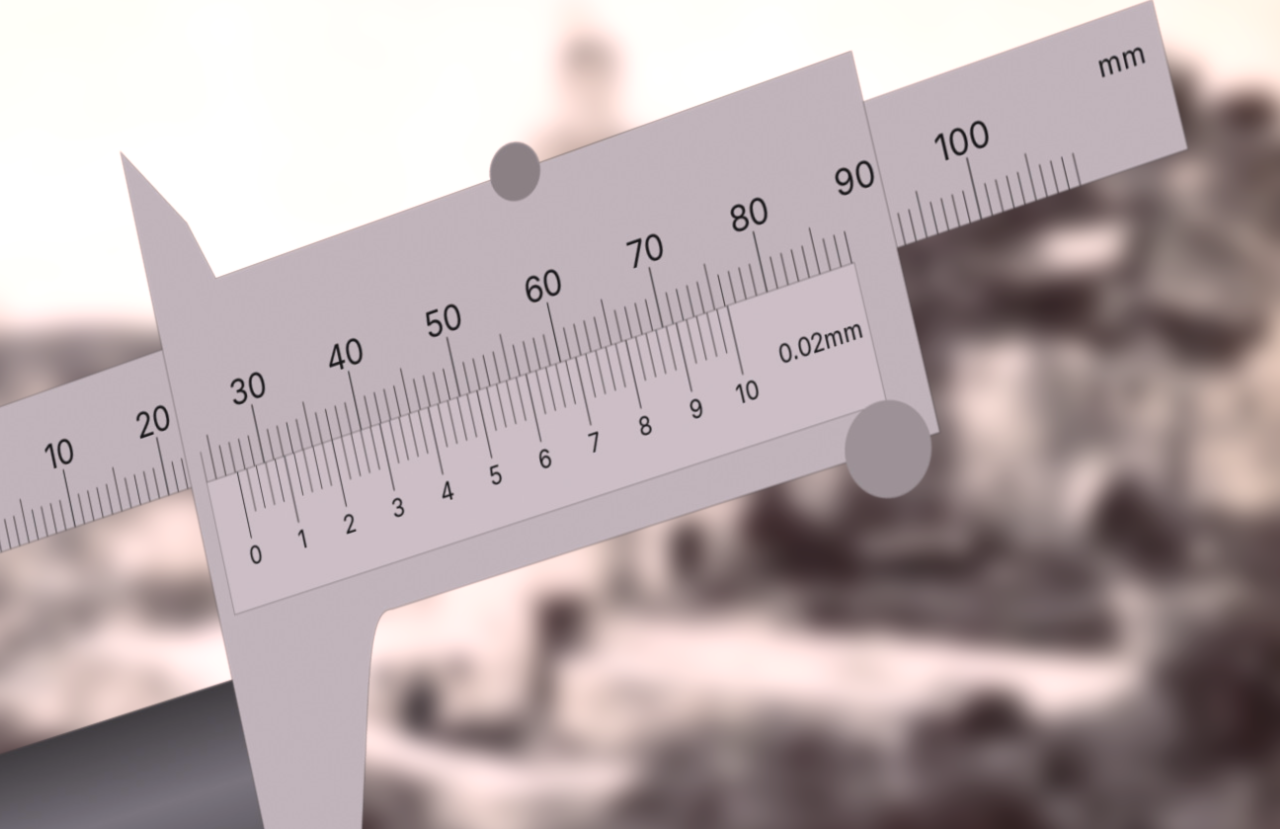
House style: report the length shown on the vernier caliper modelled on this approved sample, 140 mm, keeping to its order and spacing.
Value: 27.2 mm
